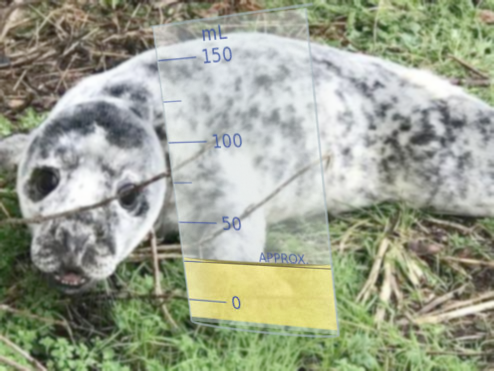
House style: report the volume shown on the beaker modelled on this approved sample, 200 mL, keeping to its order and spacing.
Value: 25 mL
